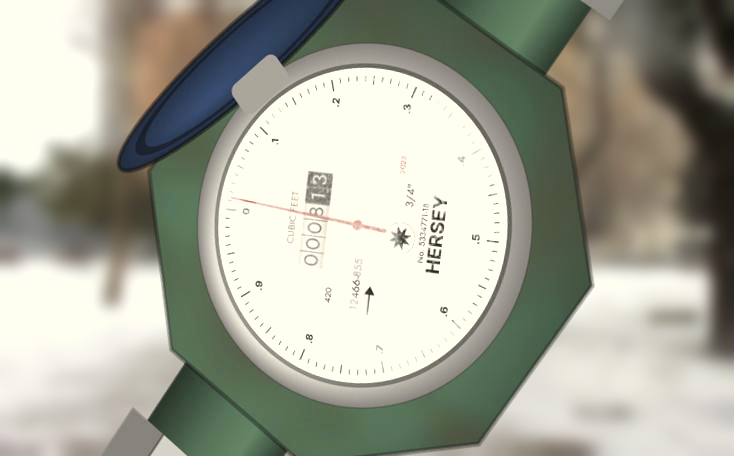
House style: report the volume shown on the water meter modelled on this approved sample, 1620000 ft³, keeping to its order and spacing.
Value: 813.01 ft³
